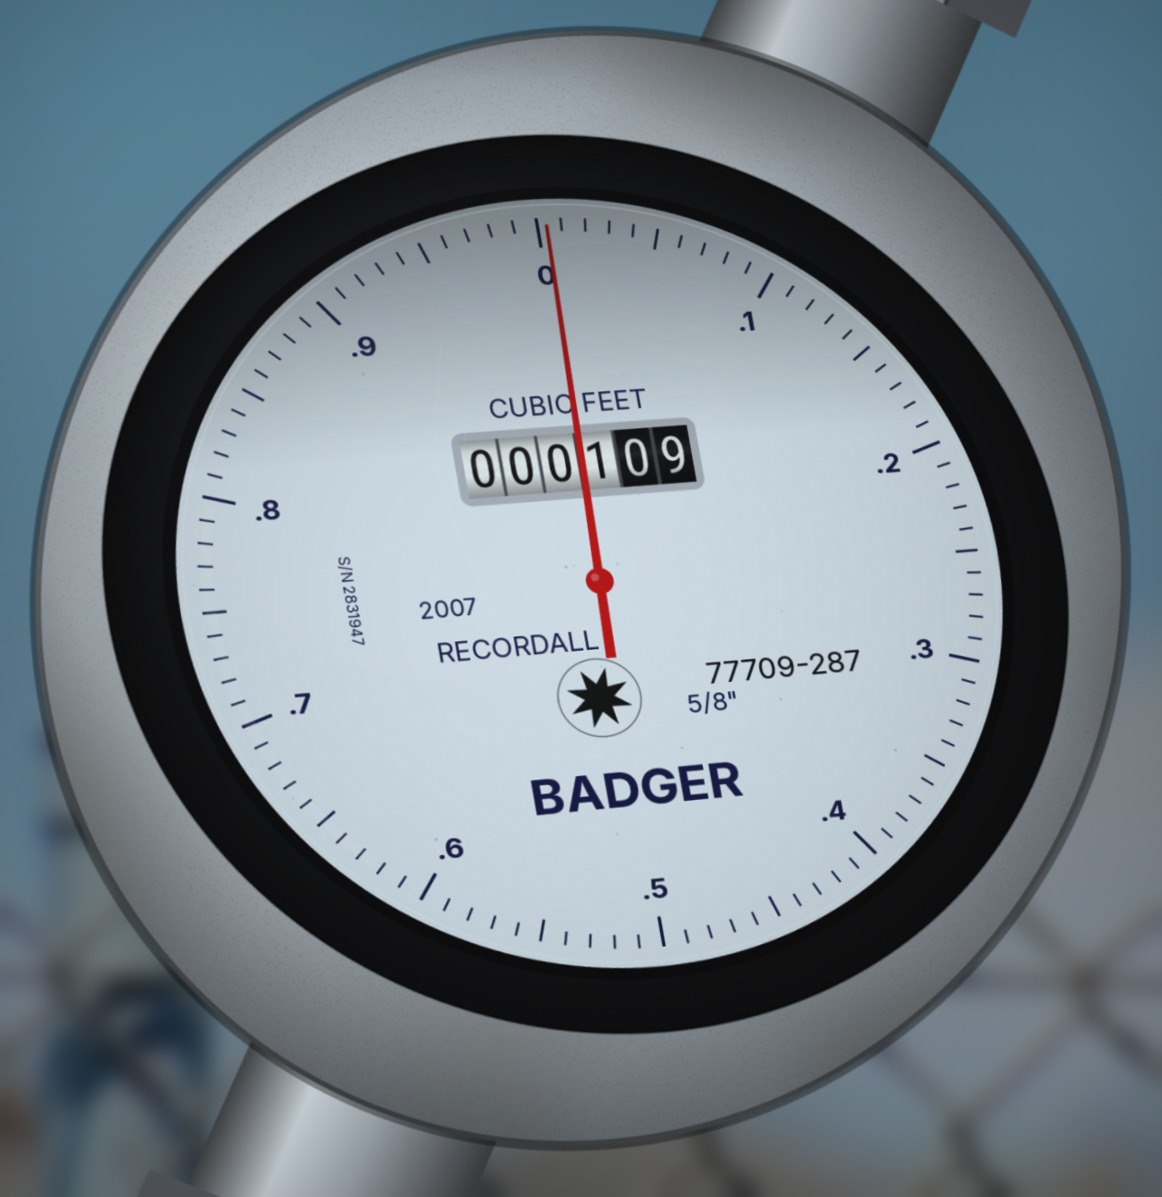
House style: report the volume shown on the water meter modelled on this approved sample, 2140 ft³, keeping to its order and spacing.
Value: 109.00 ft³
